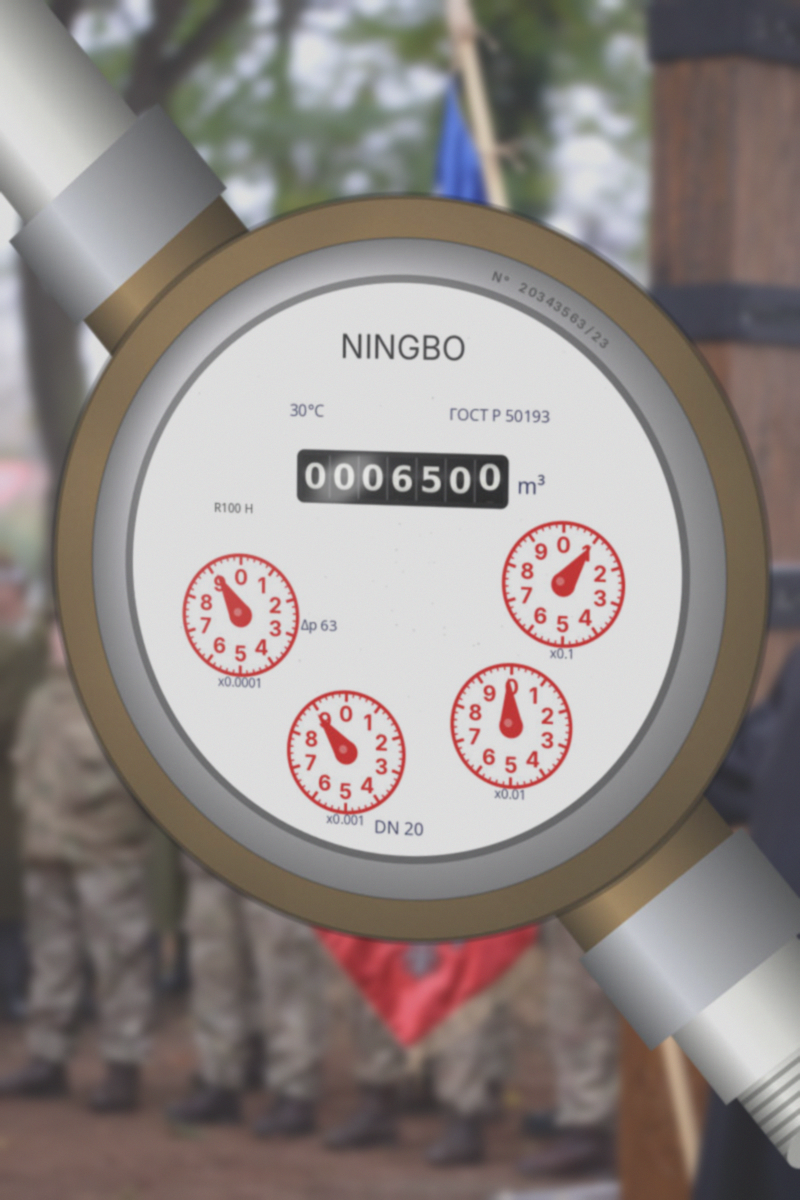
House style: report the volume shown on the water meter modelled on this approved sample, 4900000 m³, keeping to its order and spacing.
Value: 6500.0989 m³
